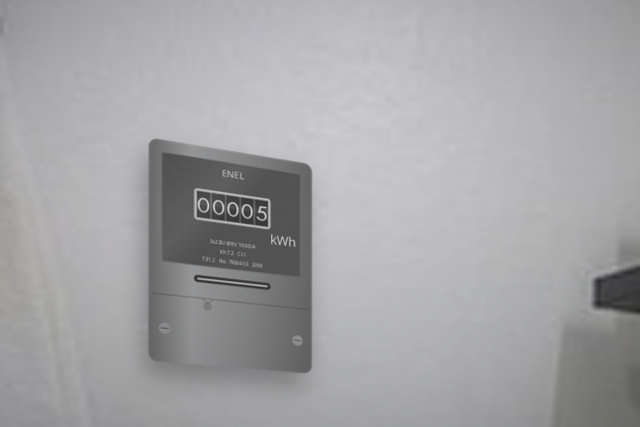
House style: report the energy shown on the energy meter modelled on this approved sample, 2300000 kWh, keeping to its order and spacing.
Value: 5 kWh
